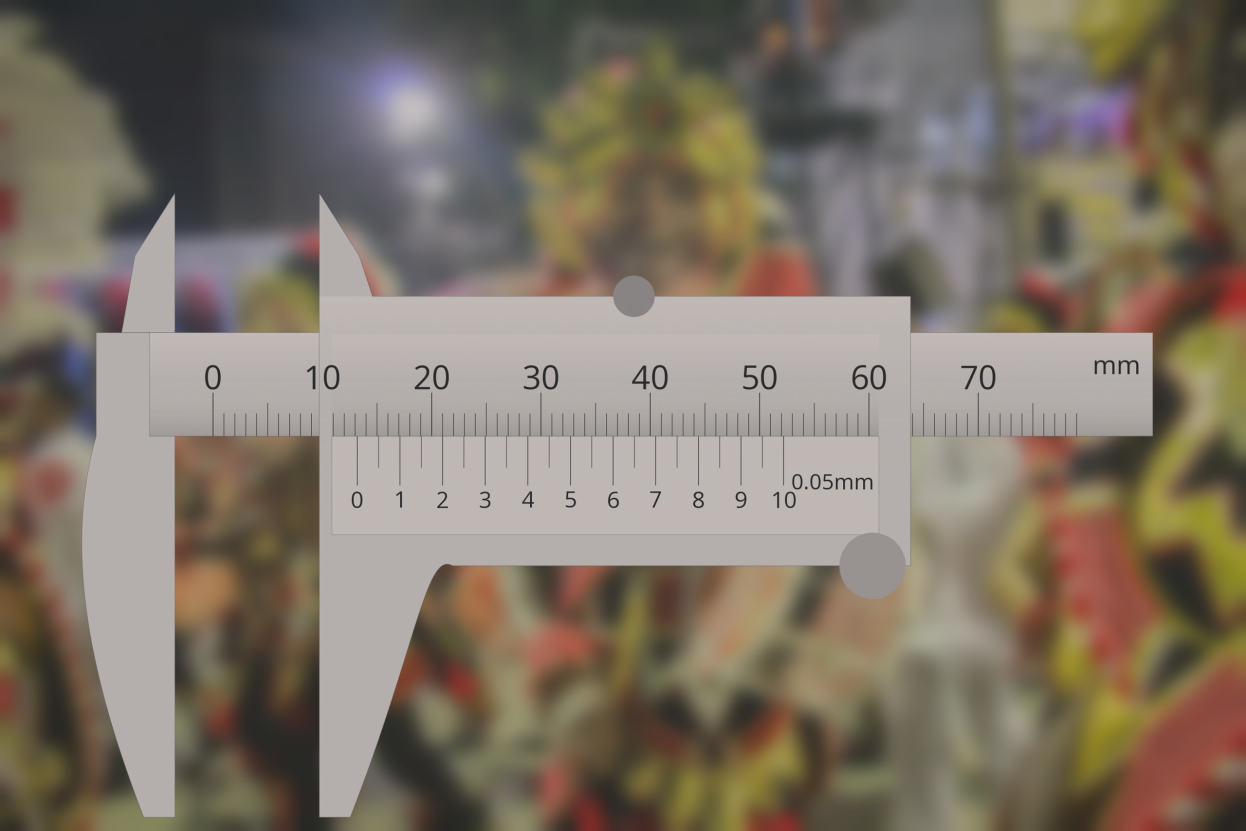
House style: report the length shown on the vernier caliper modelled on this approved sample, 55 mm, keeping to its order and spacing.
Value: 13.2 mm
